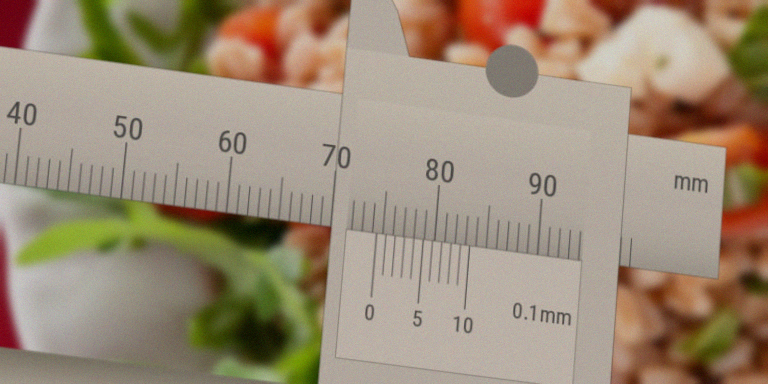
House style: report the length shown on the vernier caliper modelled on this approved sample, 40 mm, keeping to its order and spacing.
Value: 74.4 mm
